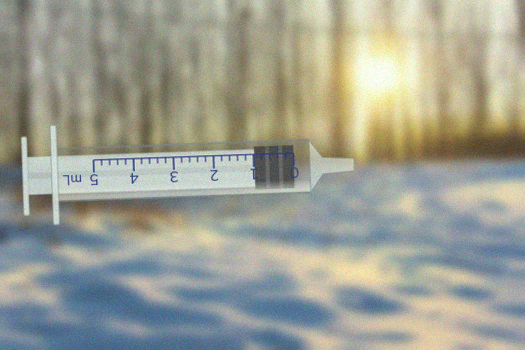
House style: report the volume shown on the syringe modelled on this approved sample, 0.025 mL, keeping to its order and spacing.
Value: 0 mL
